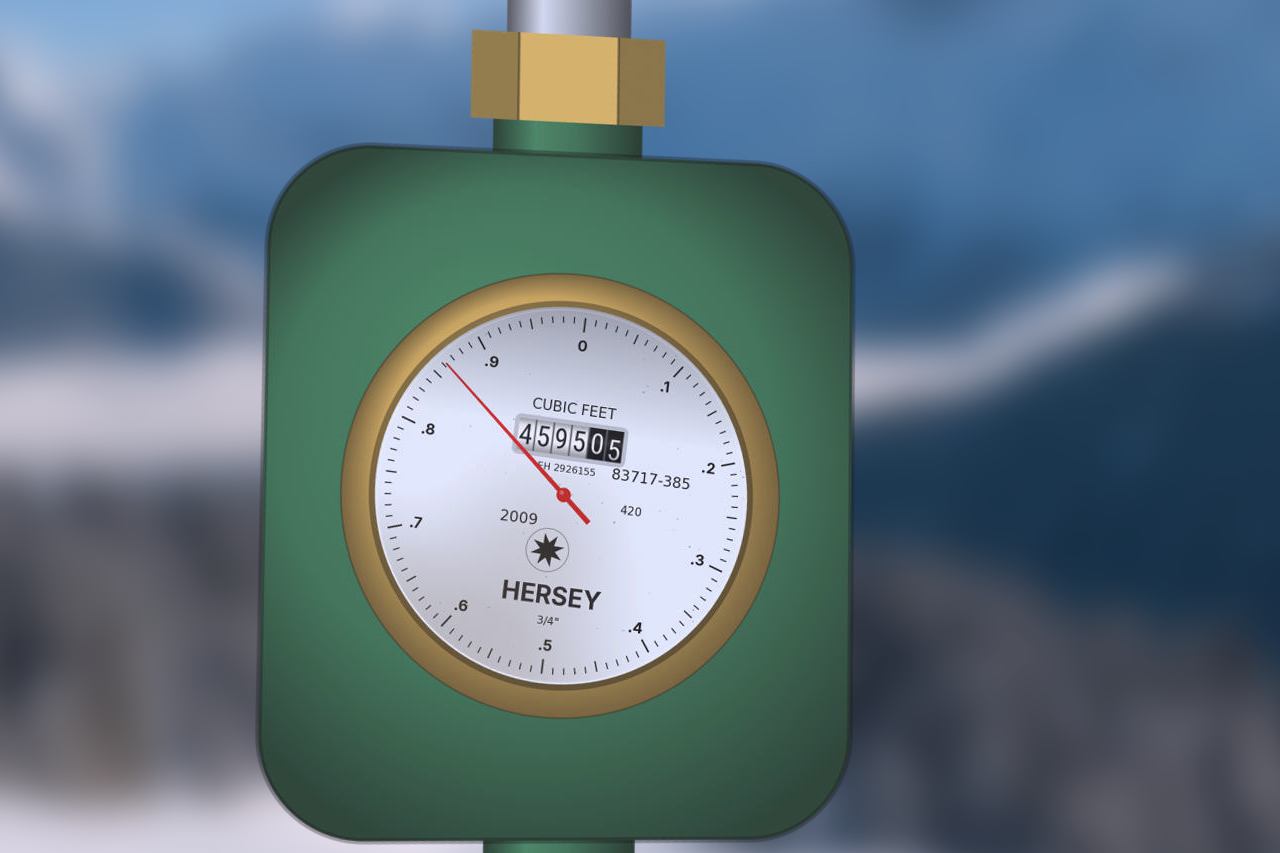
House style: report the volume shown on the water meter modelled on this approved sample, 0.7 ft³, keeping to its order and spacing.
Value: 459504.86 ft³
